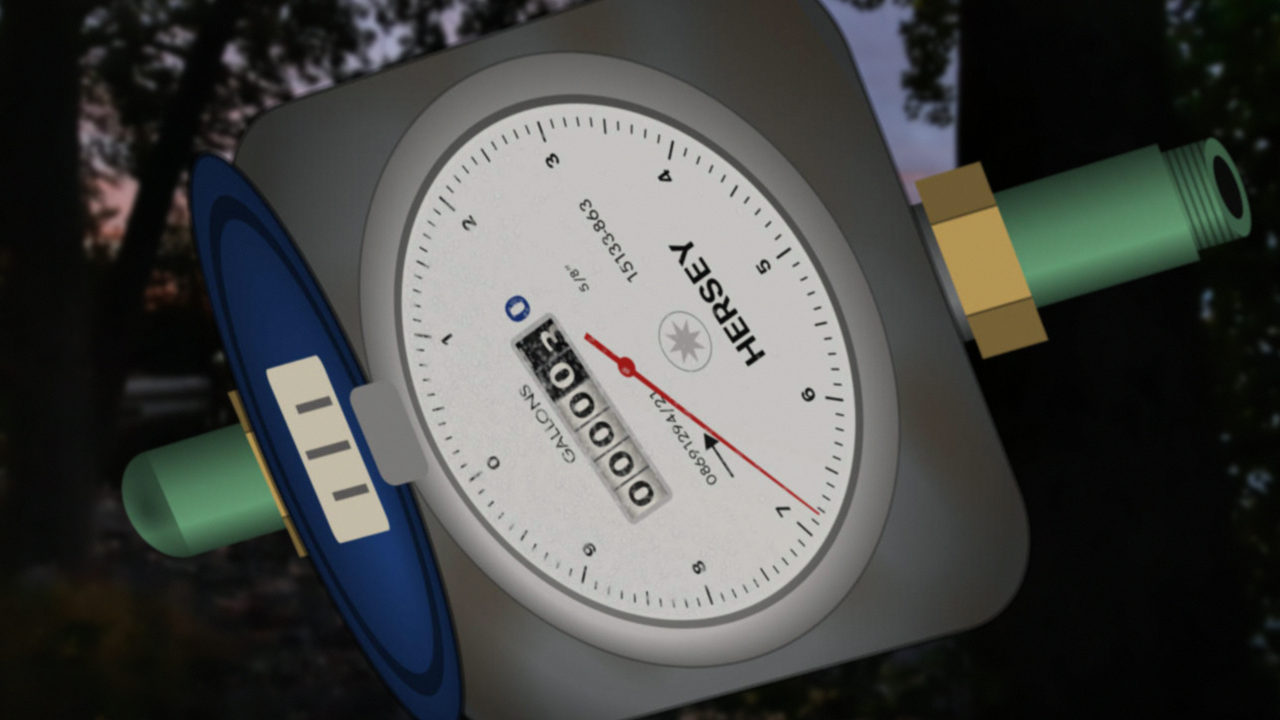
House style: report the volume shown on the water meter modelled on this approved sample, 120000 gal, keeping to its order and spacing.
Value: 26.8 gal
